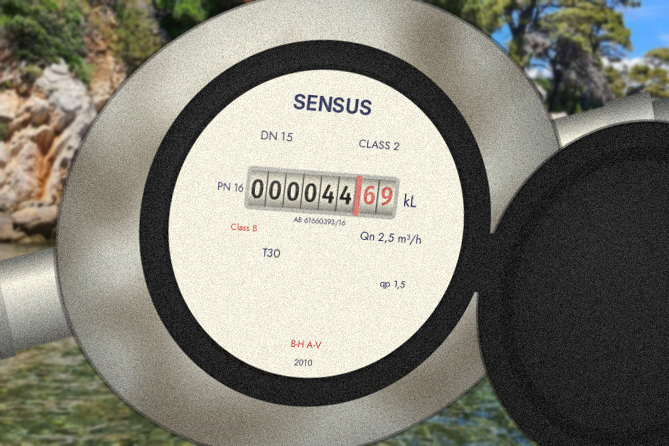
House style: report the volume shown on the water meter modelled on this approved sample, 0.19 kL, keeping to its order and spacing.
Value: 44.69 kL
